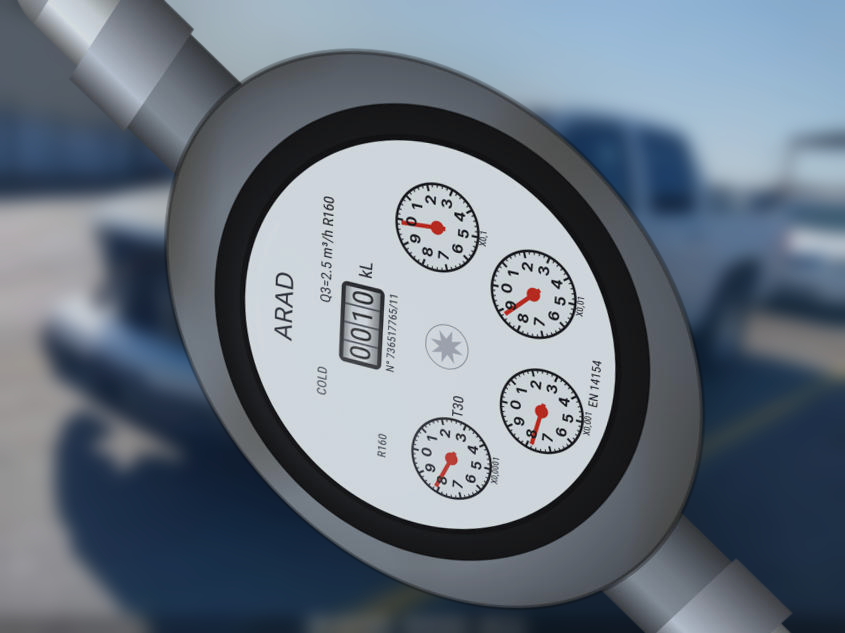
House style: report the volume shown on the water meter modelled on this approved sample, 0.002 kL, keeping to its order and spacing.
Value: 9.9878 kL
